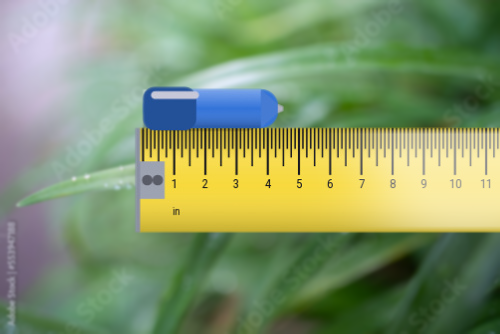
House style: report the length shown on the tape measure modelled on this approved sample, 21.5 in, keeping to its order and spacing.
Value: 4.5 in
